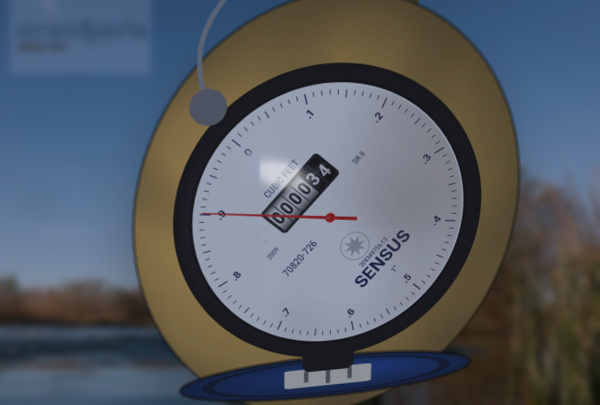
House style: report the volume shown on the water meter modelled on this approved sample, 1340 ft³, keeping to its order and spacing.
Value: 33.90 ft³
